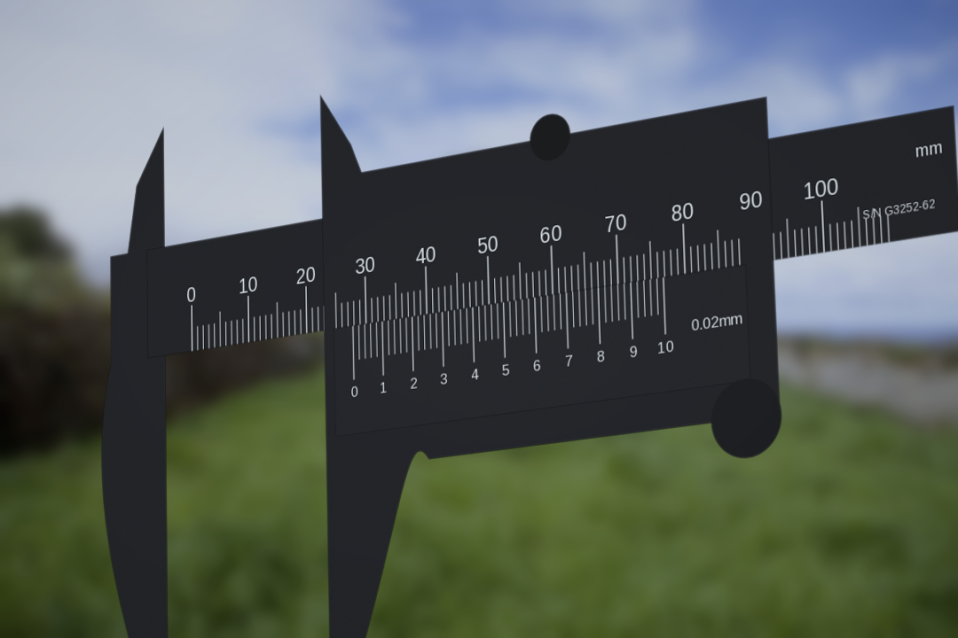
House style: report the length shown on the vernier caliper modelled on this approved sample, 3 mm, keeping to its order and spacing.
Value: 27.8 mm
